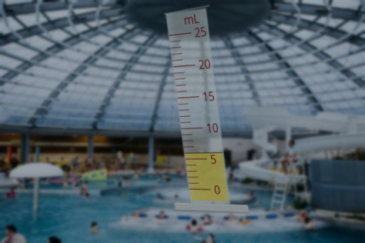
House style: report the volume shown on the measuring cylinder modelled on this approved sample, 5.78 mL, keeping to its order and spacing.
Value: 6 mL
